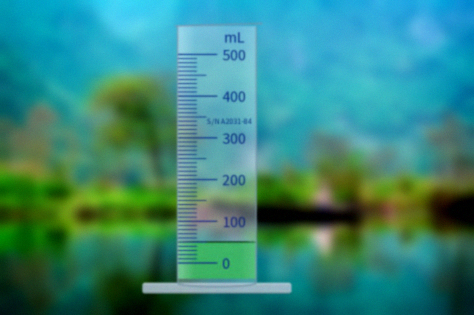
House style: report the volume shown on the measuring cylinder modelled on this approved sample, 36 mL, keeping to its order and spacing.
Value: 50 mL
